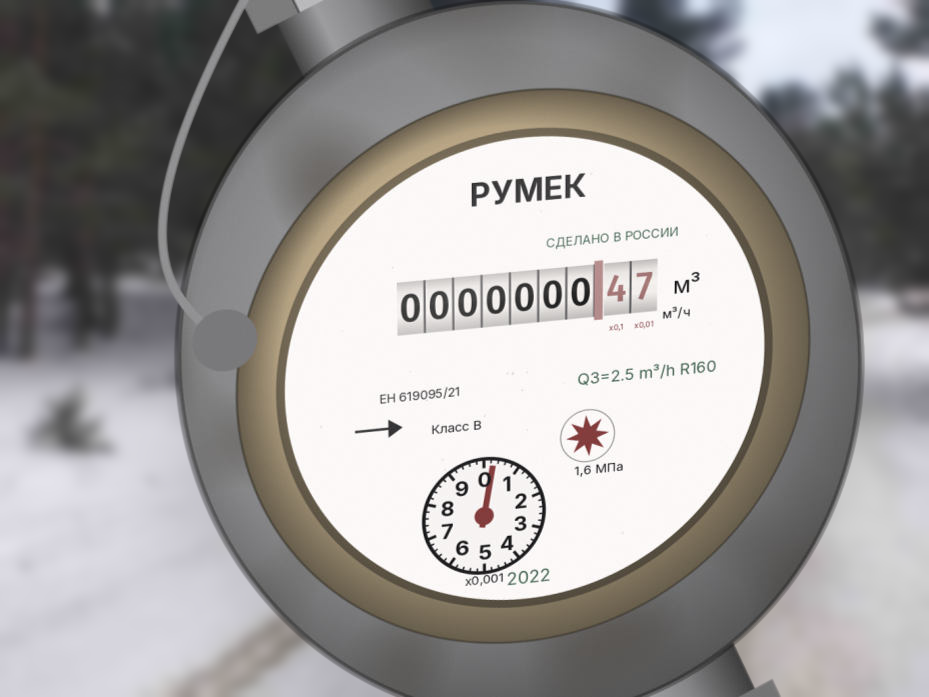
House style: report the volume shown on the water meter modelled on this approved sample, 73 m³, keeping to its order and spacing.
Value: 0.470 m³
